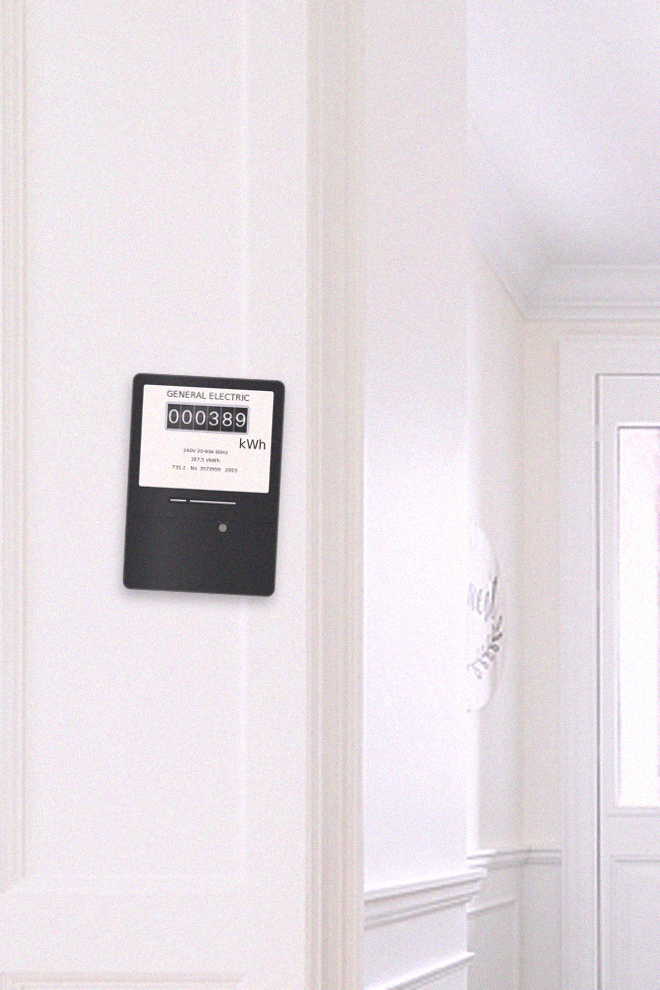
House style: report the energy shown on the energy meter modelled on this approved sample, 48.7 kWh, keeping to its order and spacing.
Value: 389 kWh
